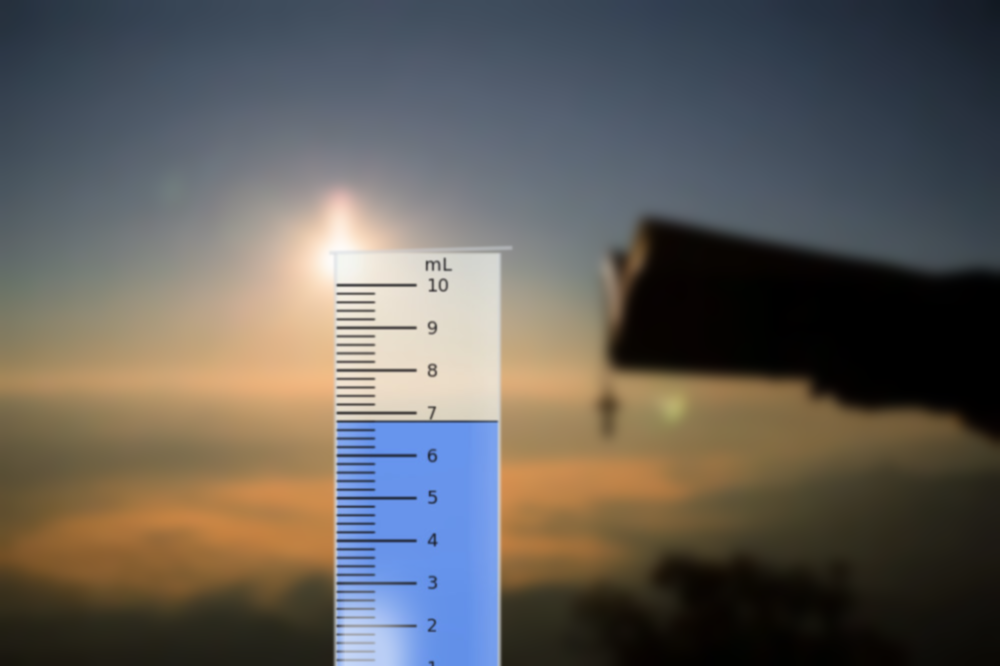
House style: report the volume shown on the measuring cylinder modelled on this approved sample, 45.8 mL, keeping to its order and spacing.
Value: 6.8 mL
